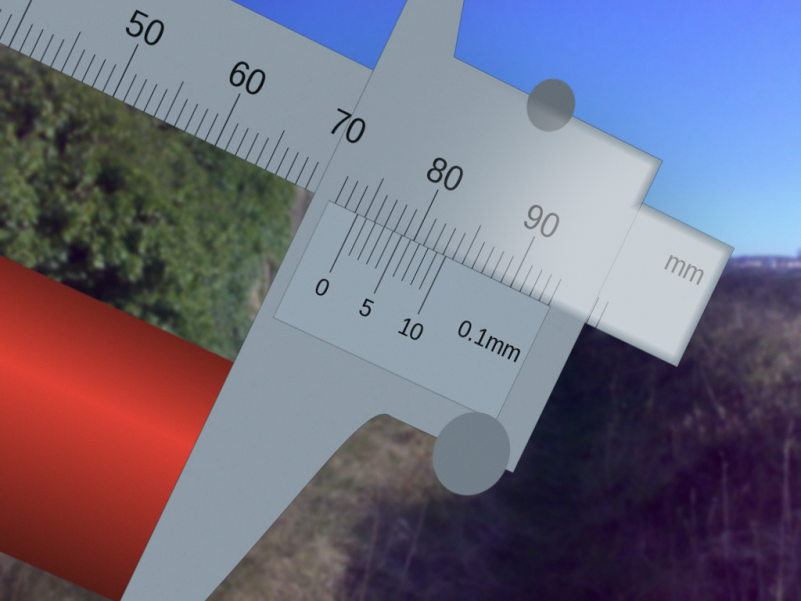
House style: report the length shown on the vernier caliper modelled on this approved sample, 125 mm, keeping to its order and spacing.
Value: 74.3 mm
